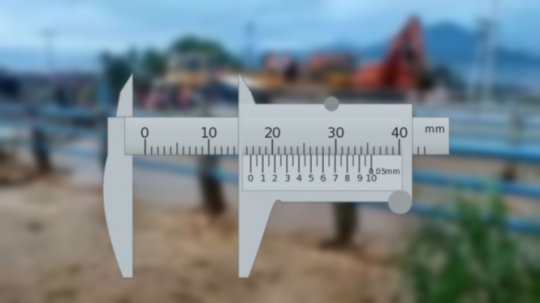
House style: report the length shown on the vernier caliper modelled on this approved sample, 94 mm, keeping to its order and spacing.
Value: 16.6 mm
